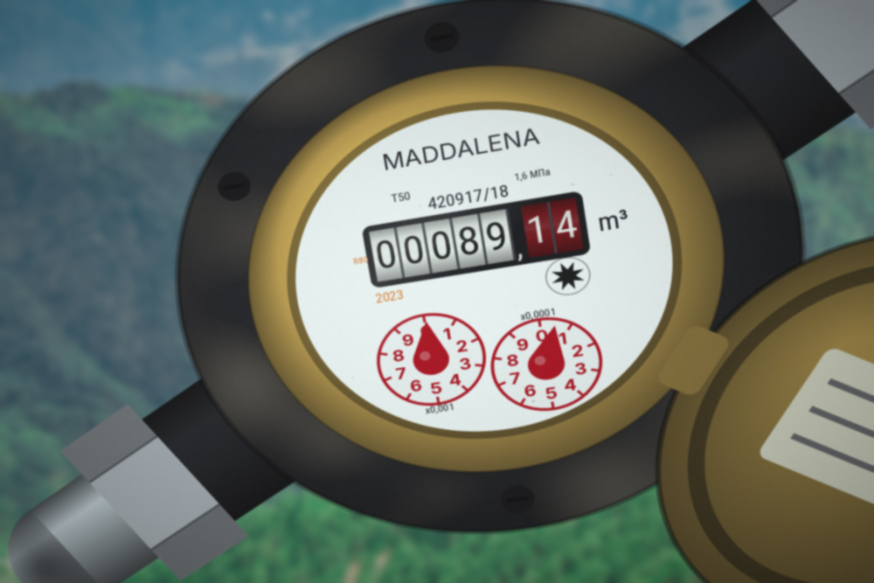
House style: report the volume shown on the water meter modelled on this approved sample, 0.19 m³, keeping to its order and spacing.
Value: 89.1400 m³
